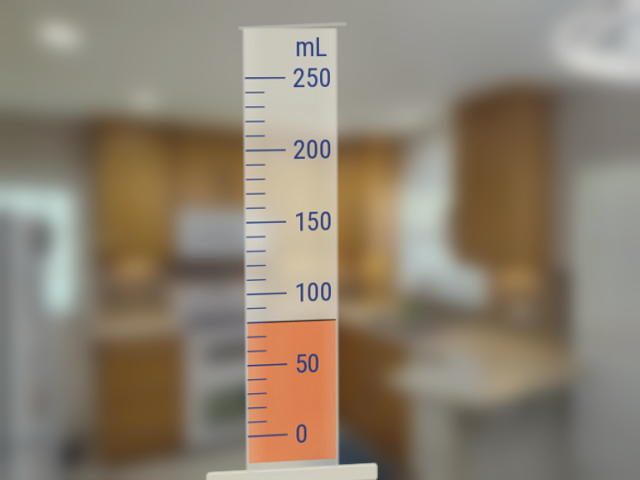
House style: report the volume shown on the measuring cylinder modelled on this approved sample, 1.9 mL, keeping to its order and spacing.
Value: 80 mL
